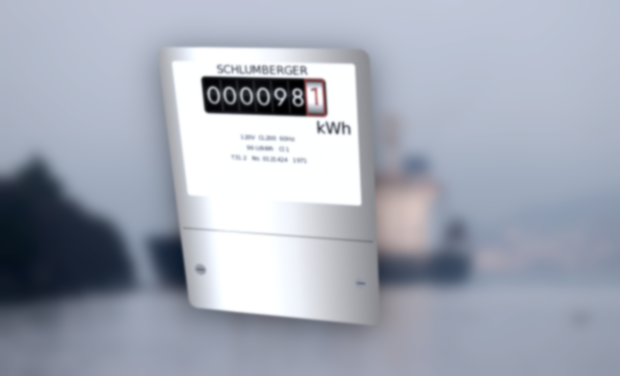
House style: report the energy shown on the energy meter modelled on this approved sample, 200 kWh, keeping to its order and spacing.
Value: 98.1 kWh
